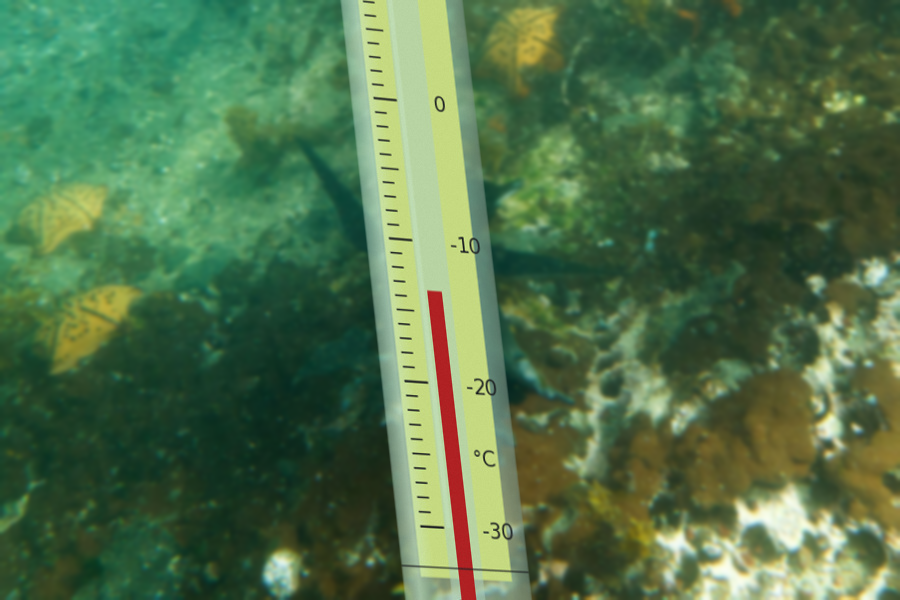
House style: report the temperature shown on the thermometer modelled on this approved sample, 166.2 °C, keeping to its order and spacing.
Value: -13.5 °C
